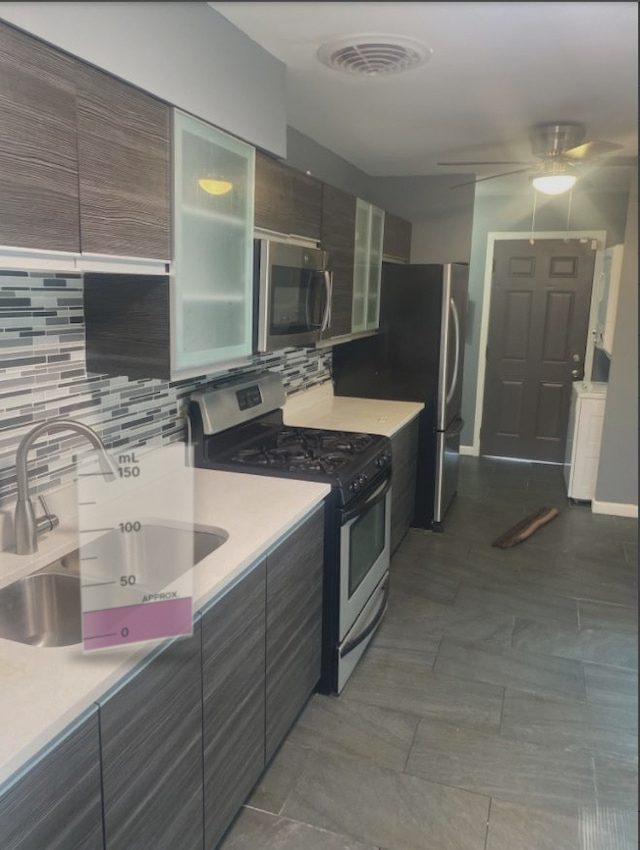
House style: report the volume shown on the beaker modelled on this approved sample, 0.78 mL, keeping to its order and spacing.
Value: 25 mL
